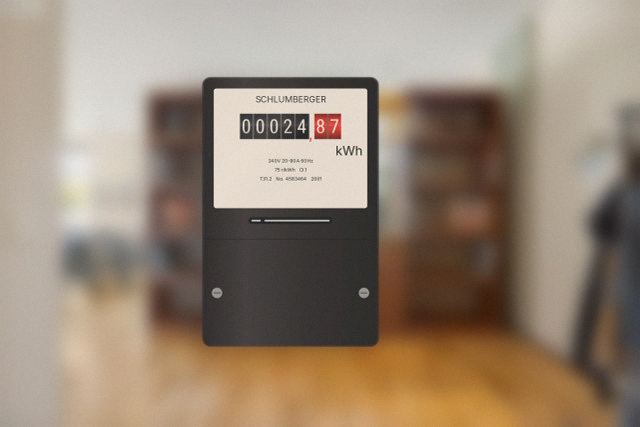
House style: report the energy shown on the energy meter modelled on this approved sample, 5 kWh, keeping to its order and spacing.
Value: 24.87 kWh
